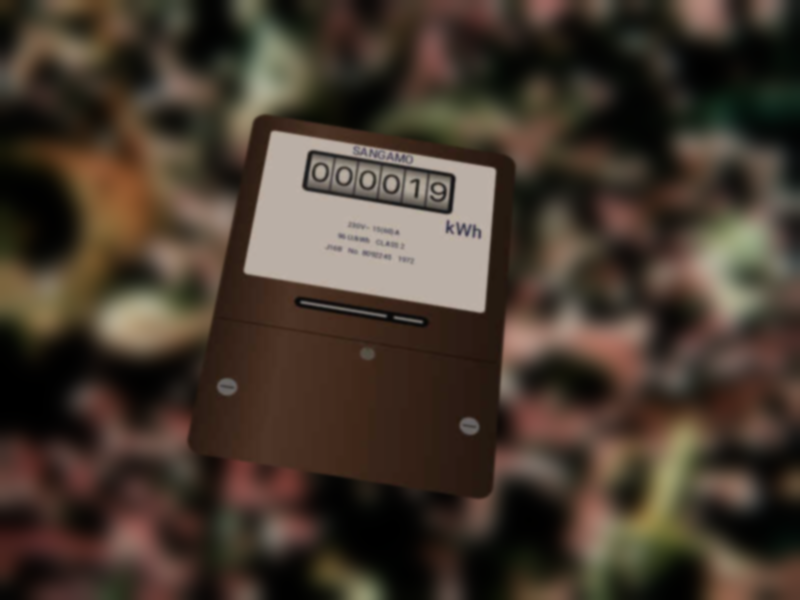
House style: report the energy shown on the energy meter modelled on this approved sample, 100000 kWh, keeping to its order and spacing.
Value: 19 kWh
